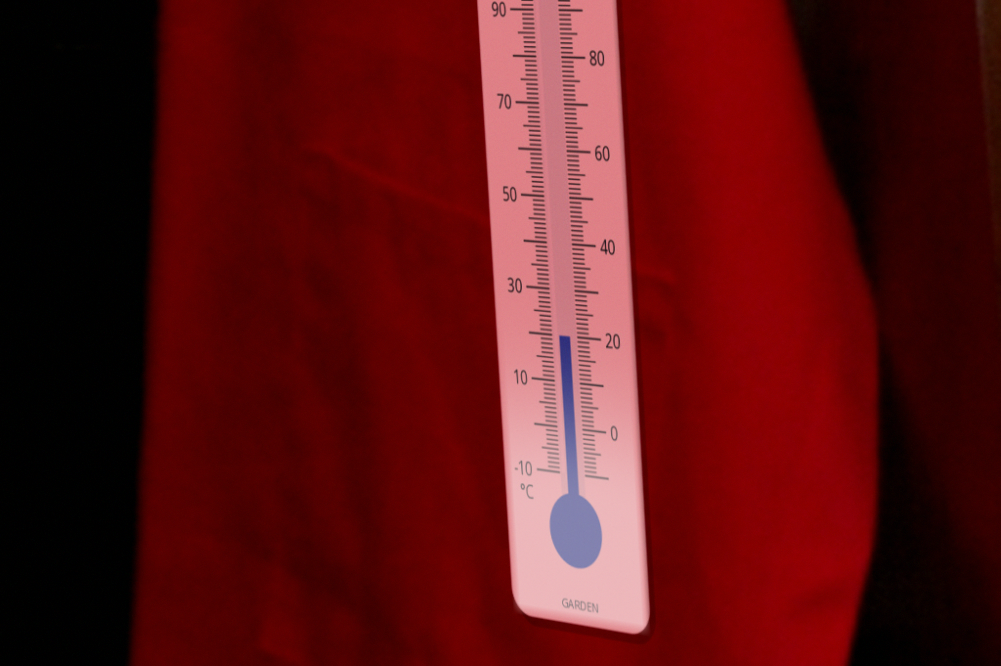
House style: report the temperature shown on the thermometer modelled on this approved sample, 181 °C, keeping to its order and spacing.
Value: 20 °C
